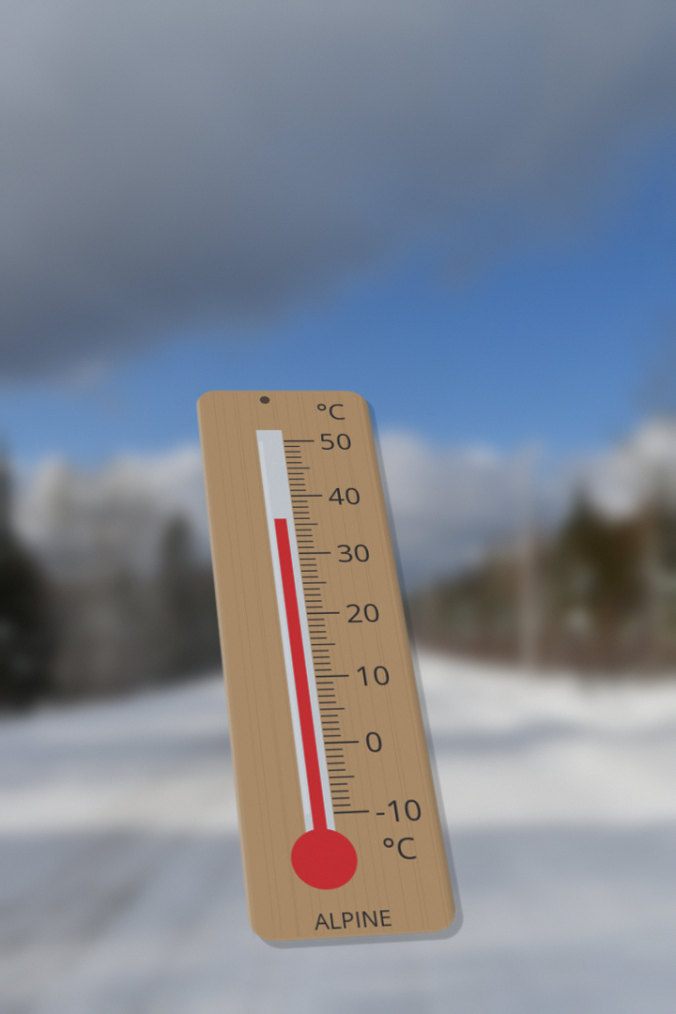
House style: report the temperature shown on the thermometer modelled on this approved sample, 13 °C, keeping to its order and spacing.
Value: 36 °C
